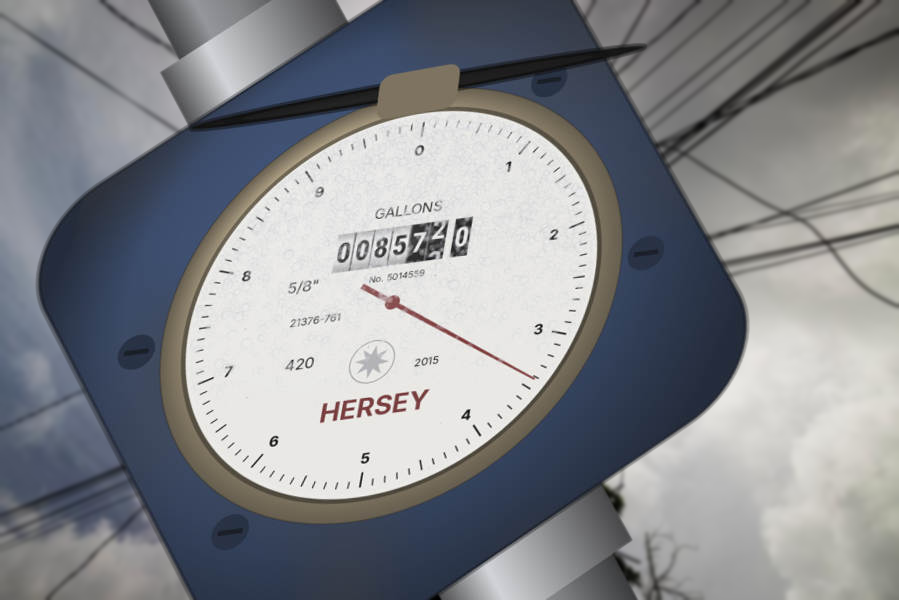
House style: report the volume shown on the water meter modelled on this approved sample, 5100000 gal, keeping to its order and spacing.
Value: 85723.4 gal
